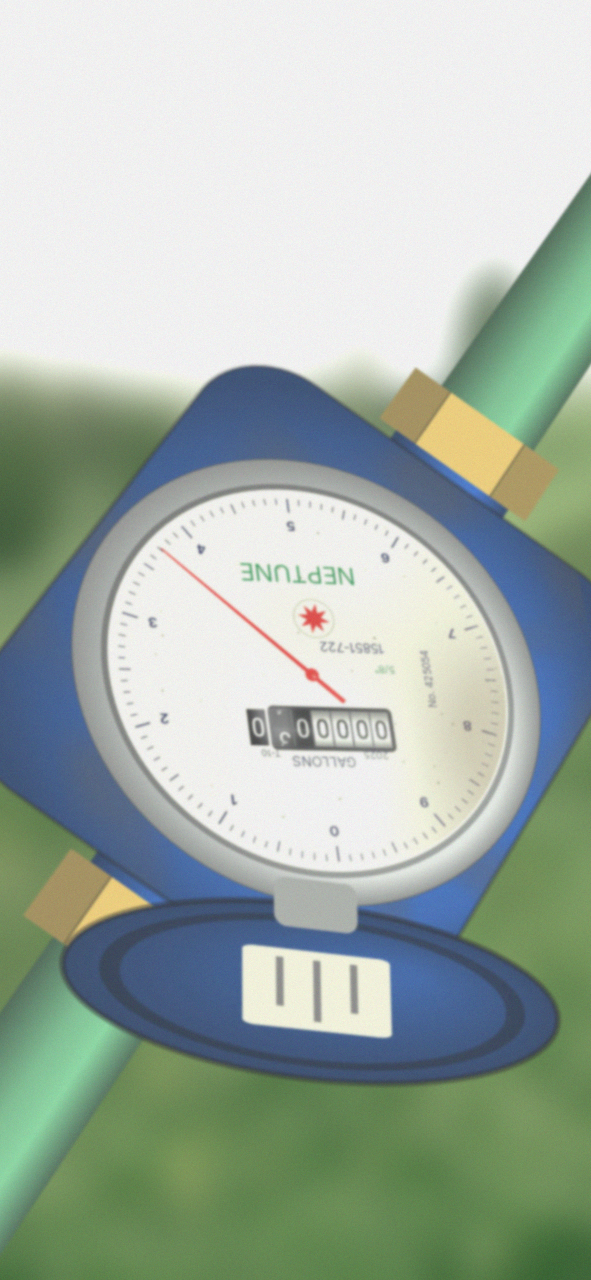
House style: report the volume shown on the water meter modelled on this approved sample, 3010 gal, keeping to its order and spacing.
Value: 33.7 gal
